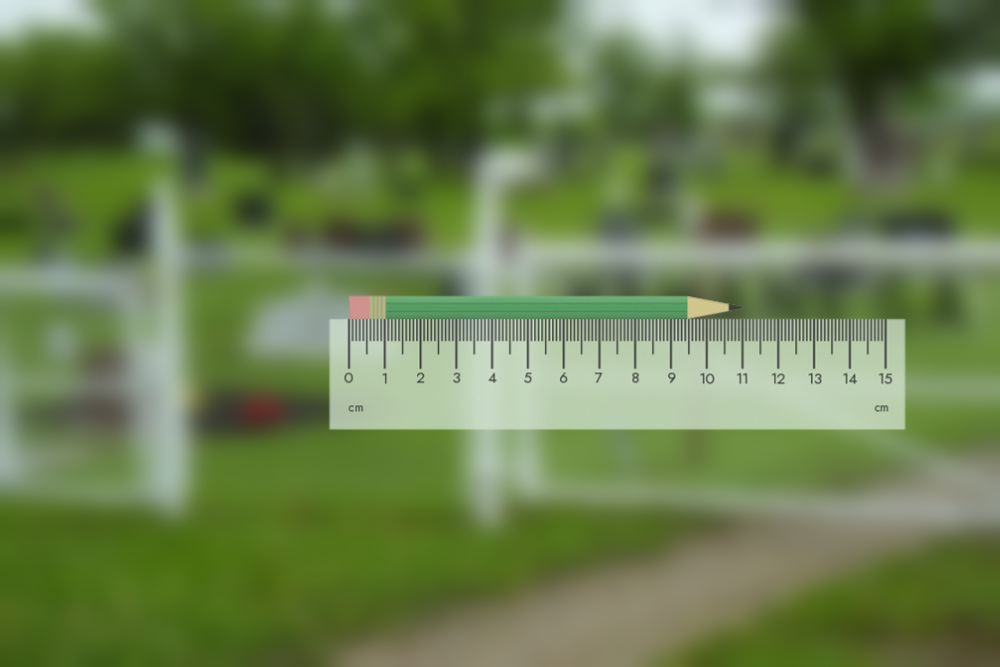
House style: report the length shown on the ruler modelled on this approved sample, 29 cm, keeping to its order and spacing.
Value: 11 cm
